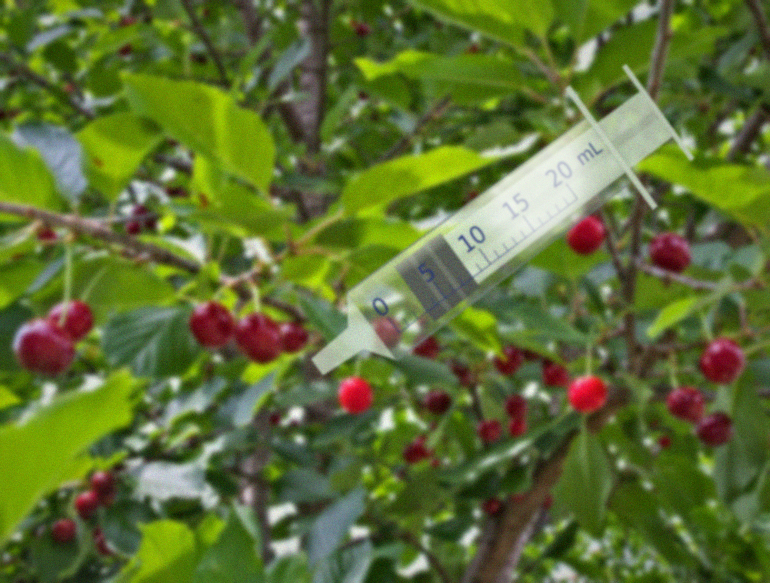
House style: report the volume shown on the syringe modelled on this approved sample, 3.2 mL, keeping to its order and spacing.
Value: 3 mL
